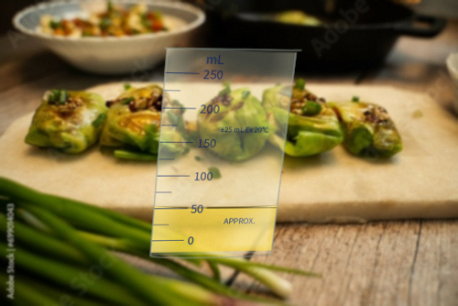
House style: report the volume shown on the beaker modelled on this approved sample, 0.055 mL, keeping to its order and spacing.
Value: 50 mL
